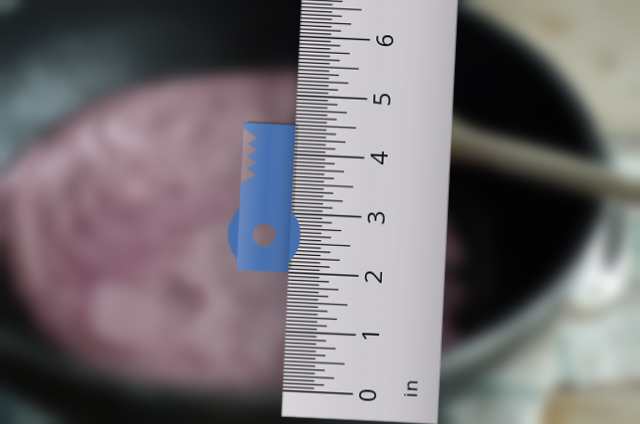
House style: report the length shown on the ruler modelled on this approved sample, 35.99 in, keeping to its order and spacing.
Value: 2.5 in
